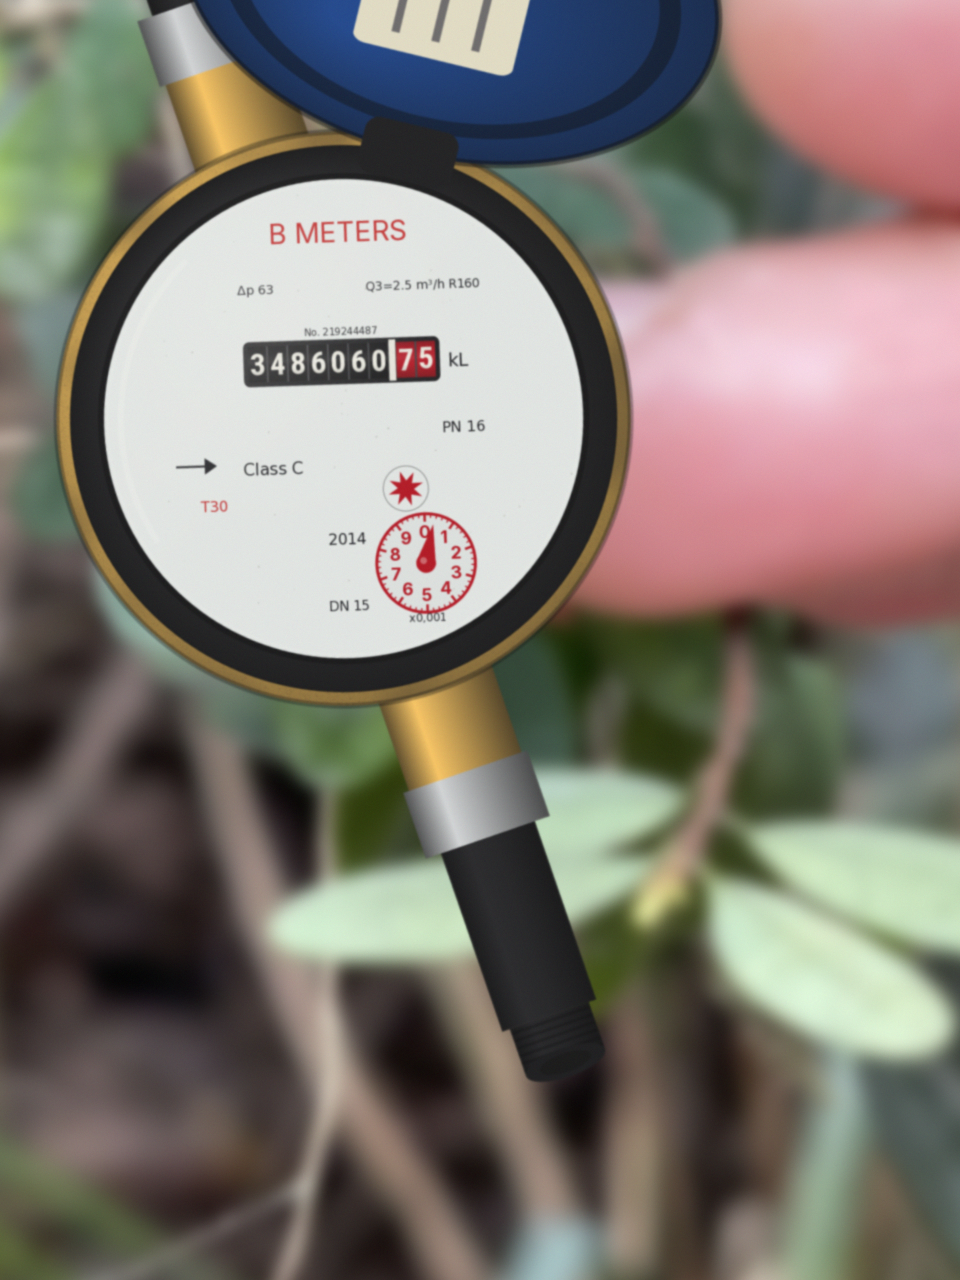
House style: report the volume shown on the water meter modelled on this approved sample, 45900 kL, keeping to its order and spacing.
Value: 3486060.750 kL
